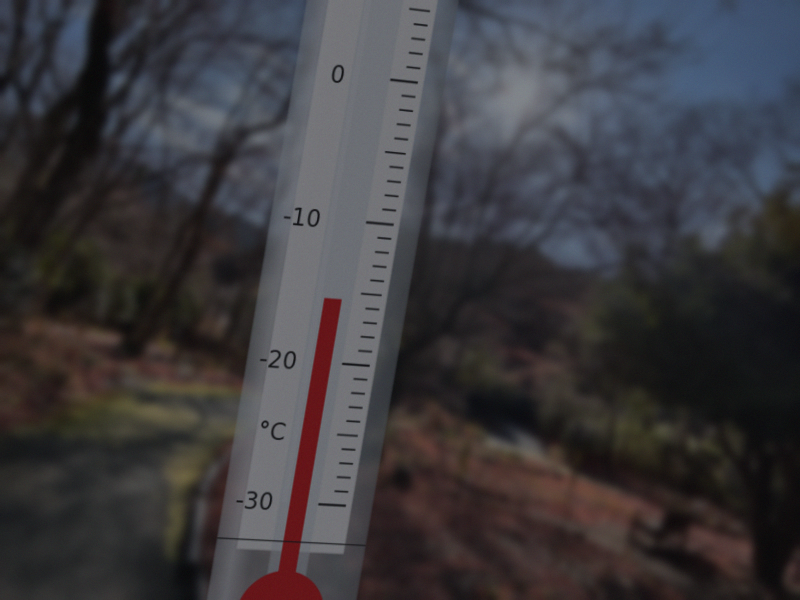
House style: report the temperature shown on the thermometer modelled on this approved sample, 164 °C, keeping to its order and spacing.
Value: -15.5 °C
